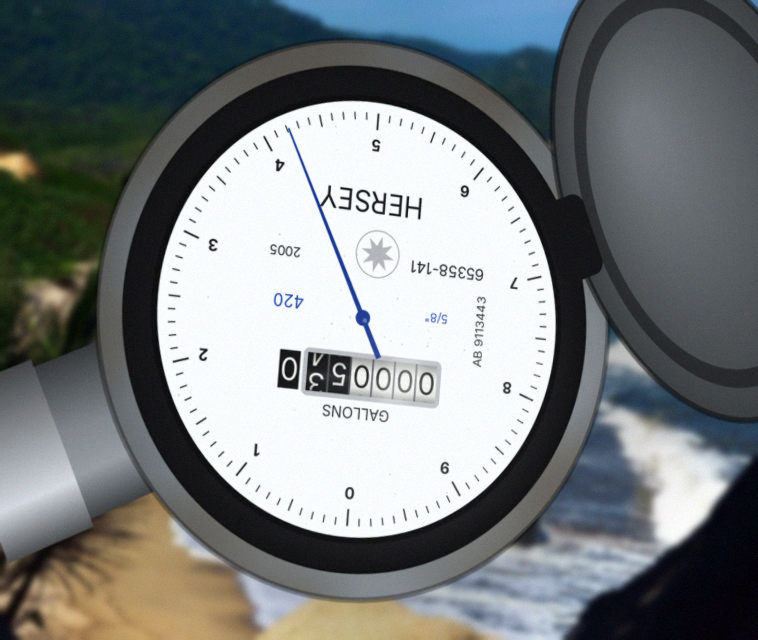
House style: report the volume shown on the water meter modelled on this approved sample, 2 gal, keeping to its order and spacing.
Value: 534.2 gal
